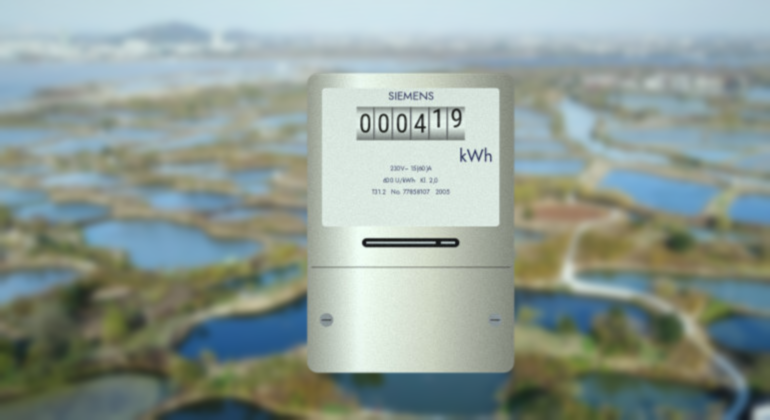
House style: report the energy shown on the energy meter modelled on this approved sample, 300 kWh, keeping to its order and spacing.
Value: 419 kWh
